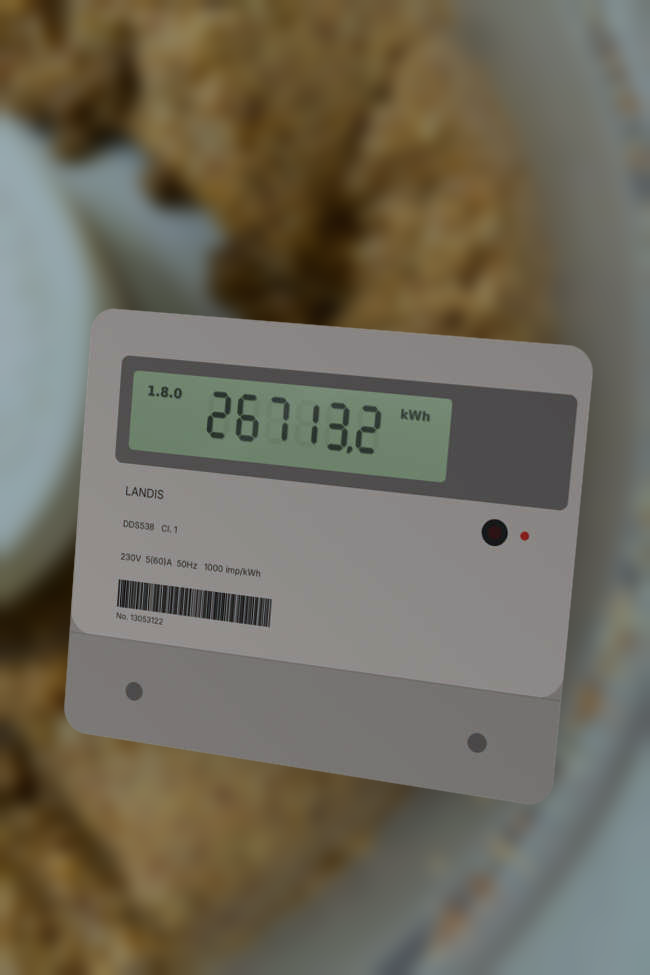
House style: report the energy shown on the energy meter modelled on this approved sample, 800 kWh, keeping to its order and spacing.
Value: 26713.2 kWh
